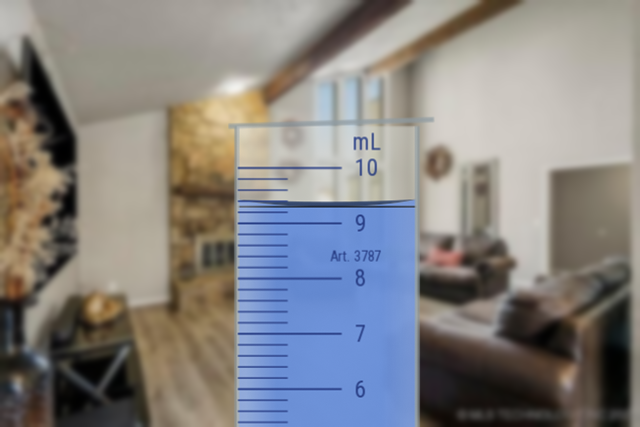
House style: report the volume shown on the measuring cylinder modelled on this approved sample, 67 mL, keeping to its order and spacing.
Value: 9.3 mL
